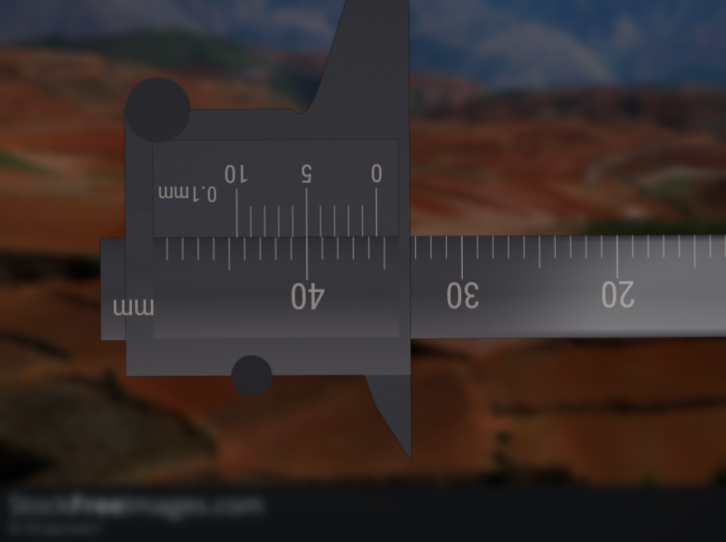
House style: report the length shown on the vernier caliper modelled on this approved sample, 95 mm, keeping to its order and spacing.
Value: 35.5 mm
